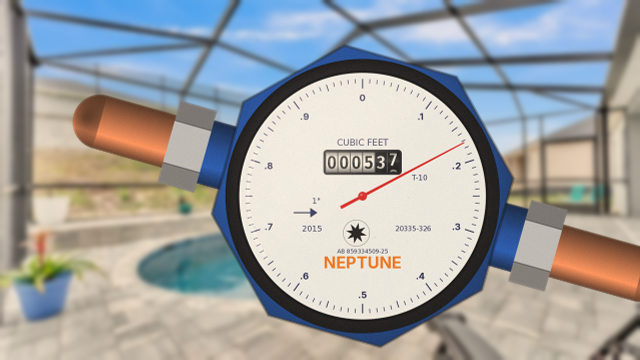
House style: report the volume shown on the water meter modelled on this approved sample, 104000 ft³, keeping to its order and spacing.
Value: 537.17 ft³
